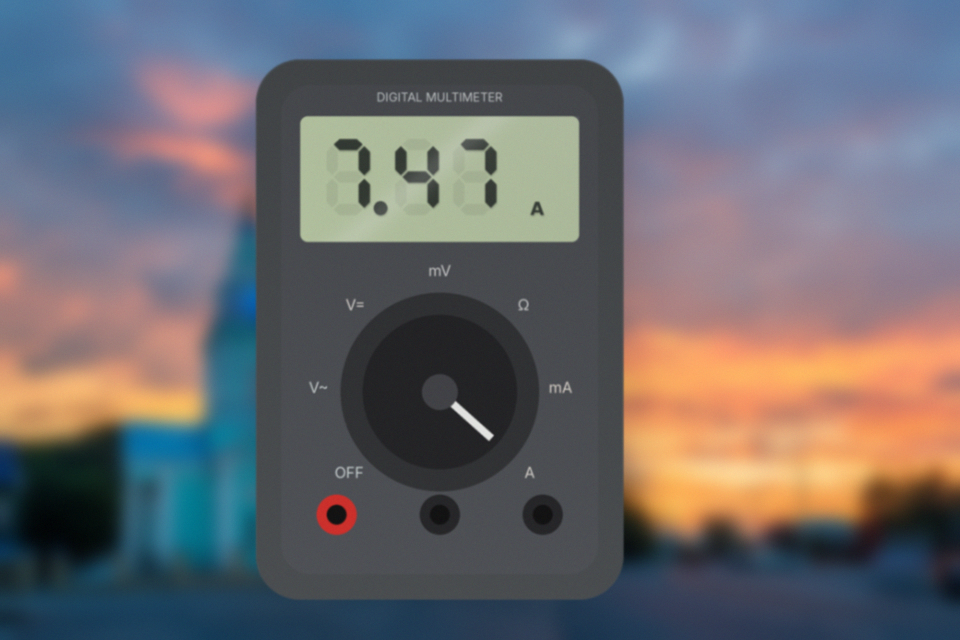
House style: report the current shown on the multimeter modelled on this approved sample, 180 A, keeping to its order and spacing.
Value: 7.47 A
